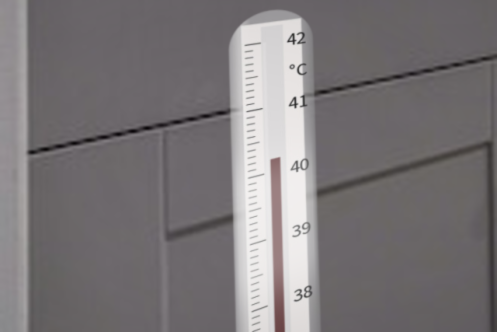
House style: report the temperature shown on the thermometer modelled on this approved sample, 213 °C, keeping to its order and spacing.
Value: 40.2 °C
